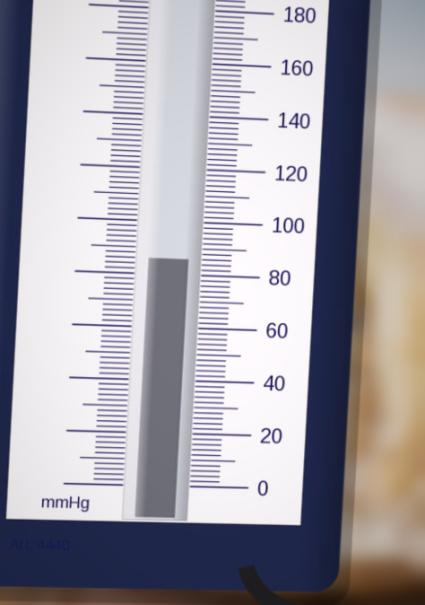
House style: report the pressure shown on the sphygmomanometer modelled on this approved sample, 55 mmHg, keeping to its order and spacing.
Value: 86 mmHg
